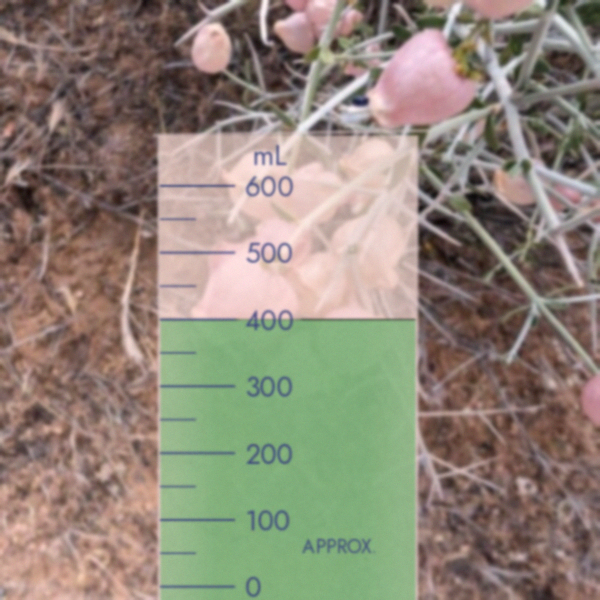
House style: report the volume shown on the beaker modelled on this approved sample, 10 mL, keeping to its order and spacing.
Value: 400 mL
